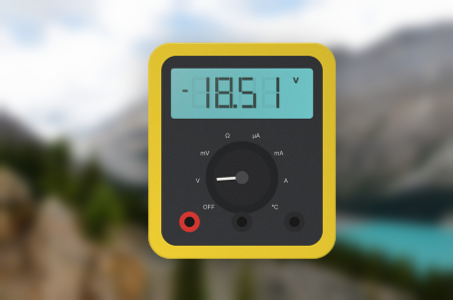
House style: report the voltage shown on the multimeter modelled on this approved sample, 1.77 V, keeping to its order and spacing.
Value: -18.51 V
